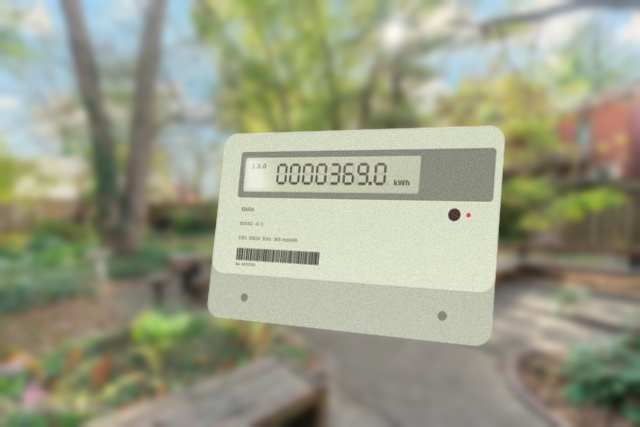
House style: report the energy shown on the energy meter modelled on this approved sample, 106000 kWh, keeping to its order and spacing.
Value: 369.0 kWh
